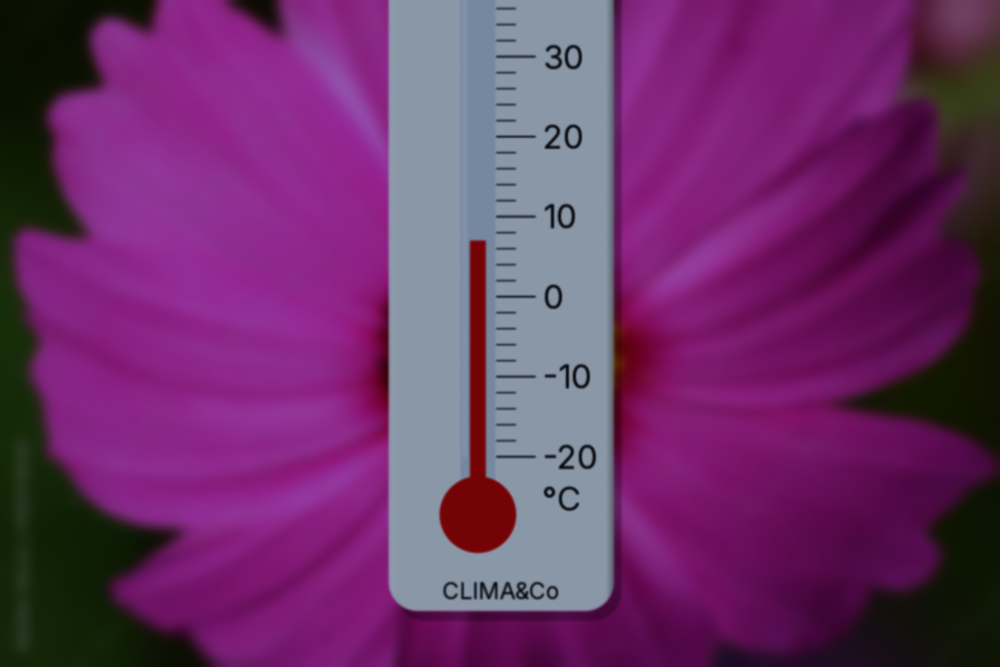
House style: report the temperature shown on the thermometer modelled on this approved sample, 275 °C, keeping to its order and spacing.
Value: 7 °C
